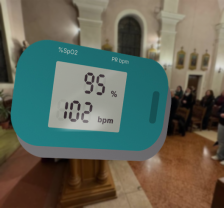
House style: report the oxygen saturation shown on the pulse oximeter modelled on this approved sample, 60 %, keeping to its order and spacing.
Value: 95 %
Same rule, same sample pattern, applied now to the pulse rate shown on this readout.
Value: 102 bpm
